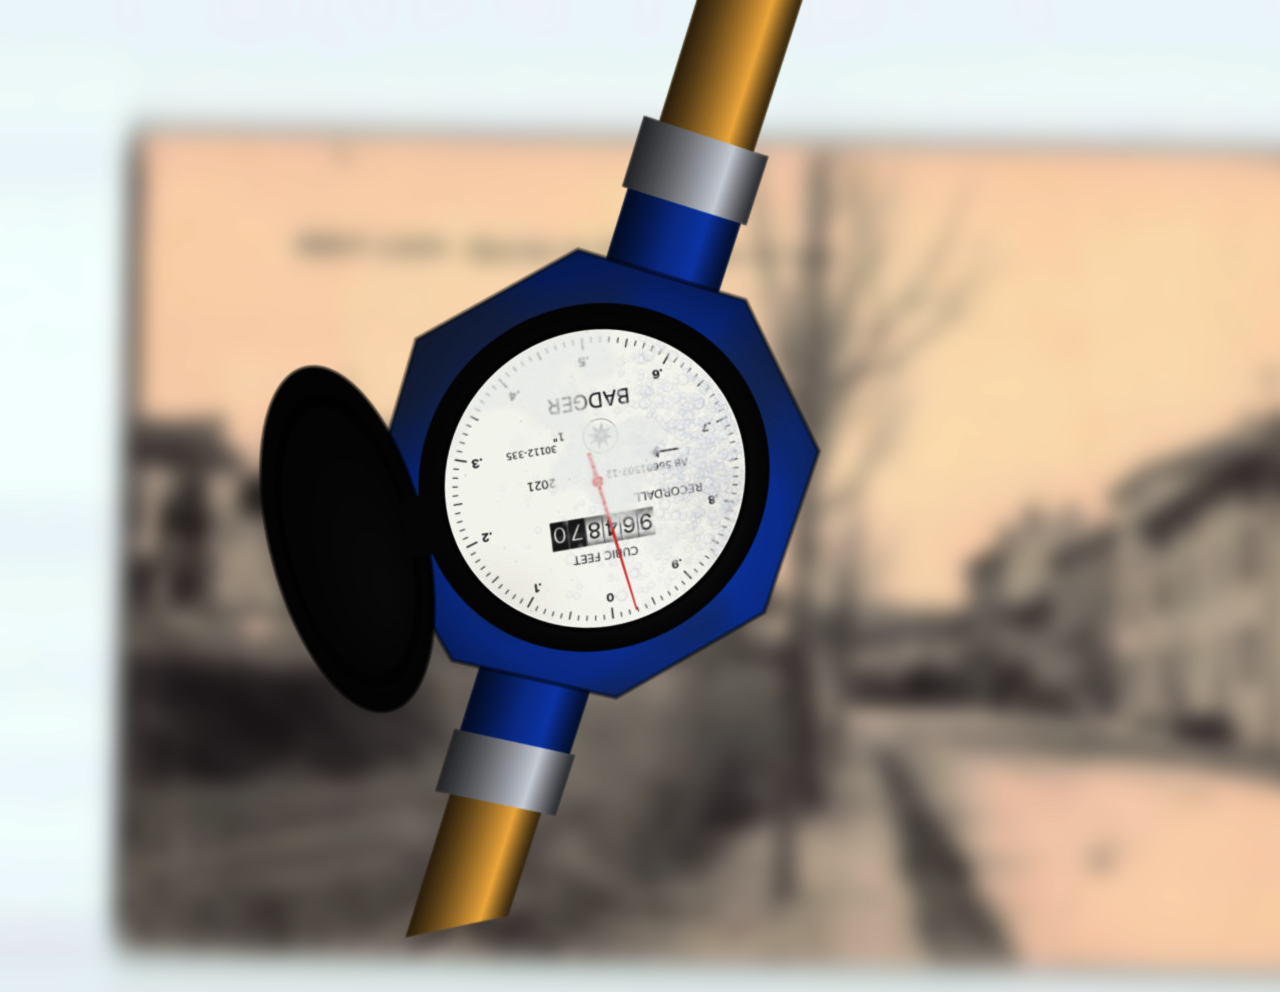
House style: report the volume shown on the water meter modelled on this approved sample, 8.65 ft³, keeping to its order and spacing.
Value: 964869.97 ft³
